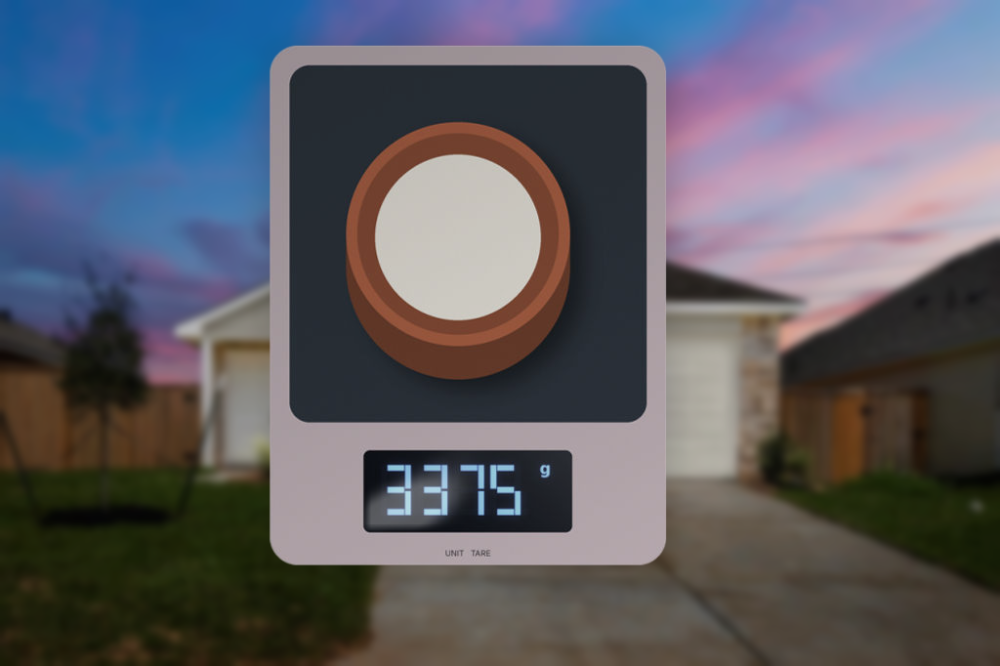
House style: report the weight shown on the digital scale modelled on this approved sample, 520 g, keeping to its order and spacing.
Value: 3375 g
